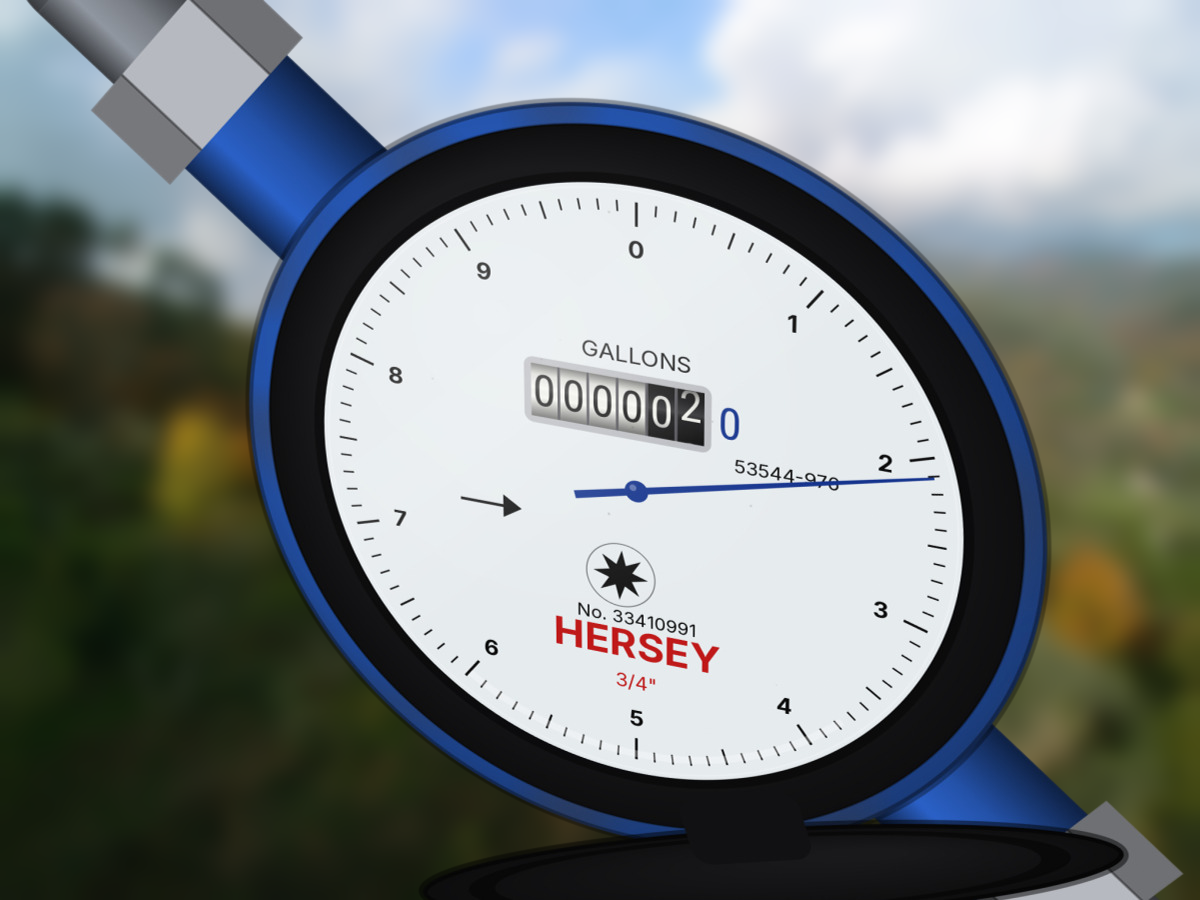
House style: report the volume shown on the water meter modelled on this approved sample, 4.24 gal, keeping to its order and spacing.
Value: 22.1 gal
